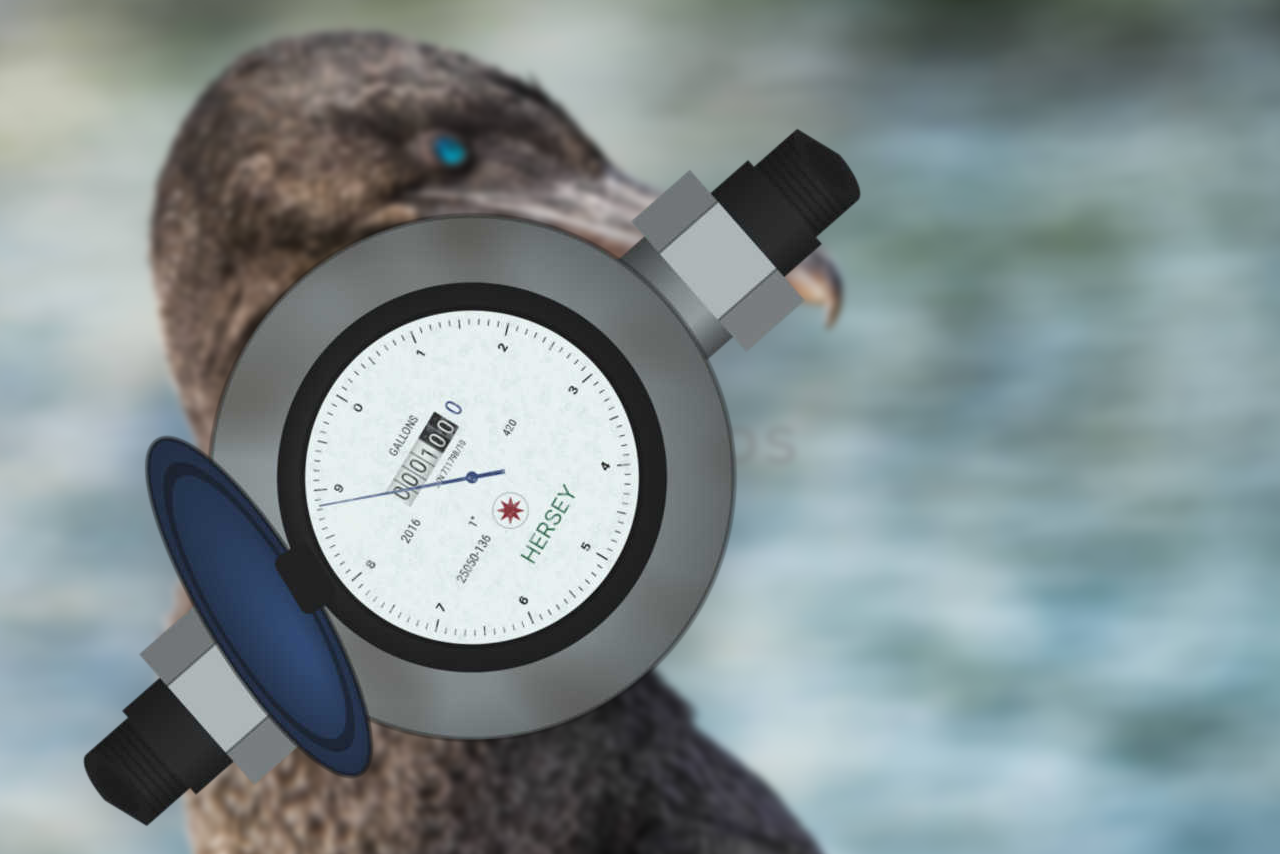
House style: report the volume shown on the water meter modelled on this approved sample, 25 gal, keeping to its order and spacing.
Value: 998.8 gal
